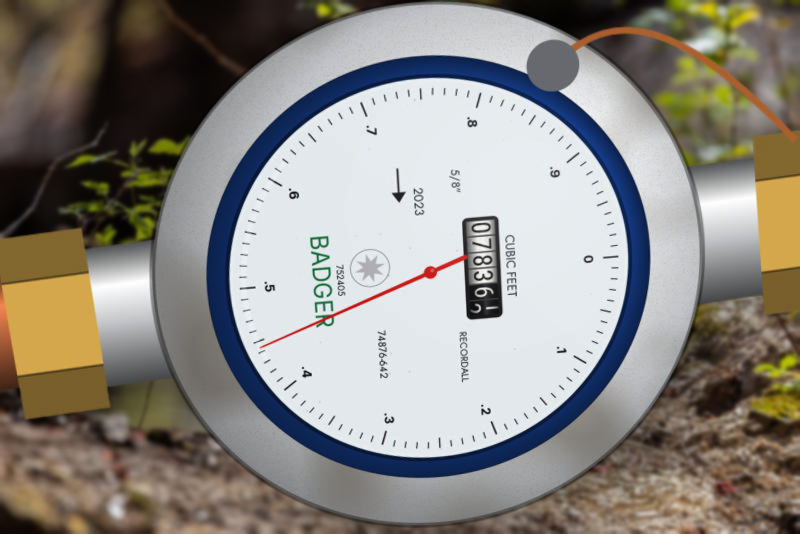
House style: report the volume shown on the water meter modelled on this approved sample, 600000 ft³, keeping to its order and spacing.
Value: 78361.44 ft³
